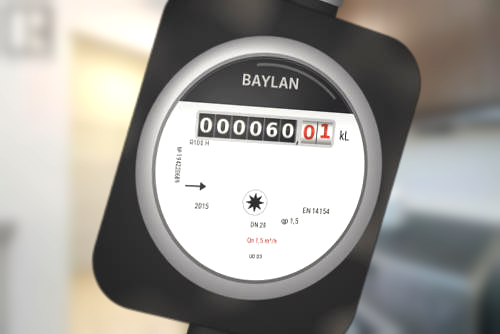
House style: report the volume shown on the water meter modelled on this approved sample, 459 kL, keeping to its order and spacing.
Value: 60.01 kL
